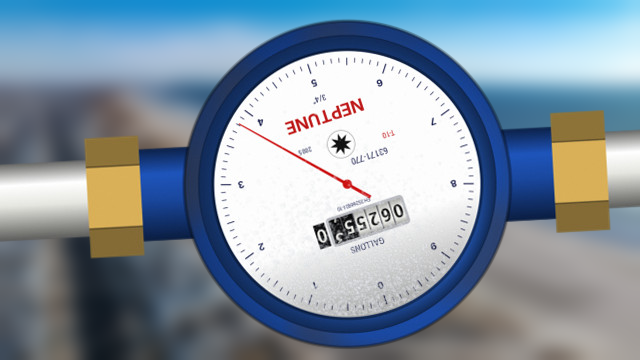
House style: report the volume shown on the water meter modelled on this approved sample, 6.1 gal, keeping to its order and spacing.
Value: 625533.8 gal
